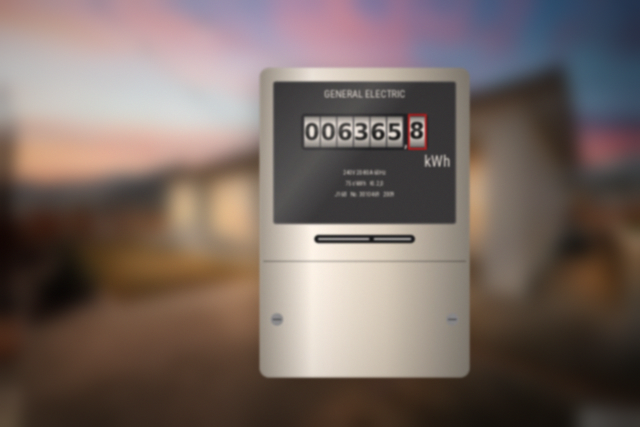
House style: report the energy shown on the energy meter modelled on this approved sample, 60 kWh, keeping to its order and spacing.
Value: 6365.8 kWh
